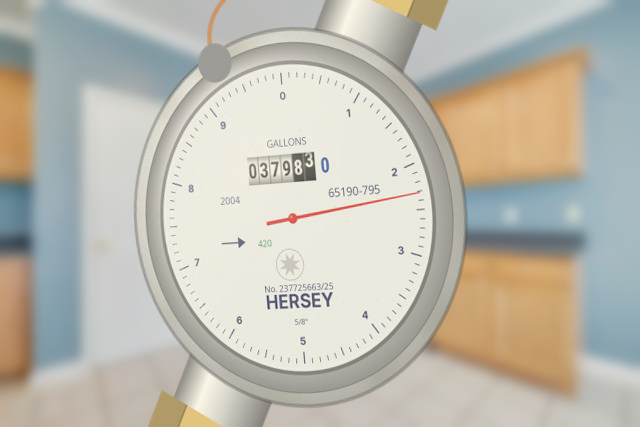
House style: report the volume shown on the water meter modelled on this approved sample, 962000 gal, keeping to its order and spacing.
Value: 379832.3 gal
